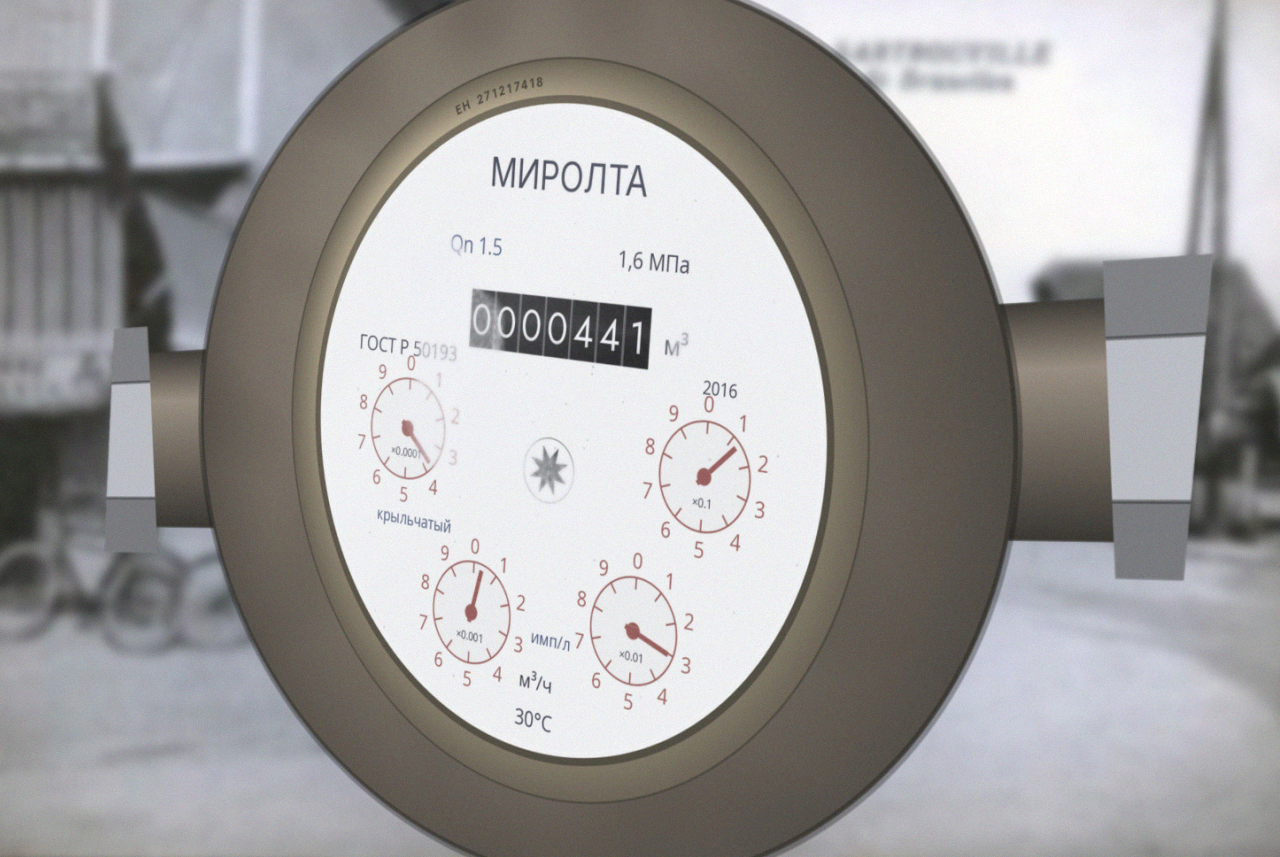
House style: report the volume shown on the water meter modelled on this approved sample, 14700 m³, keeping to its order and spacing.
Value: 441.1303 m³
